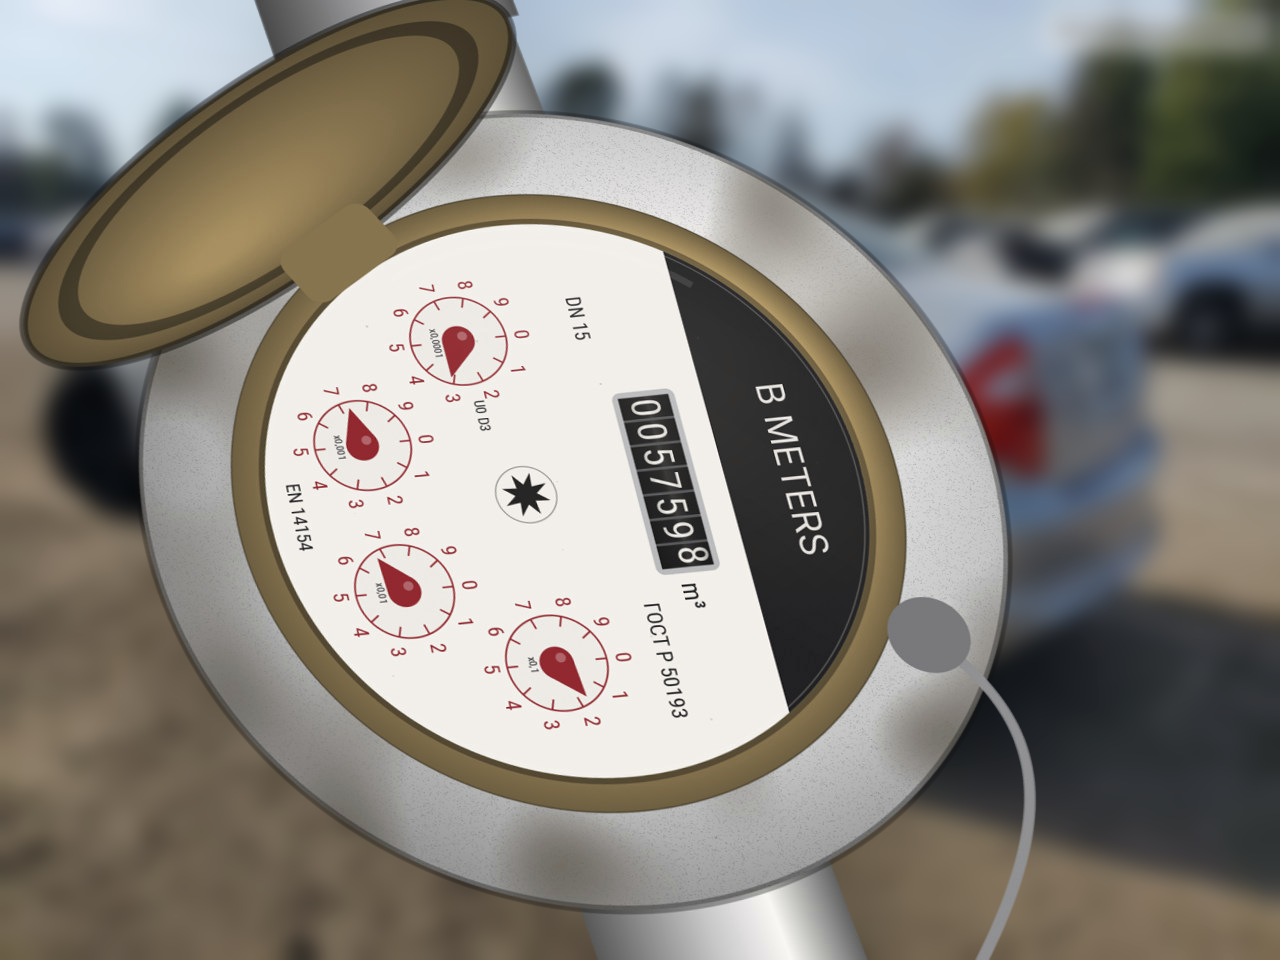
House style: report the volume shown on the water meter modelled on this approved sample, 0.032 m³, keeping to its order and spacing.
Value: 57598.1673 m³
